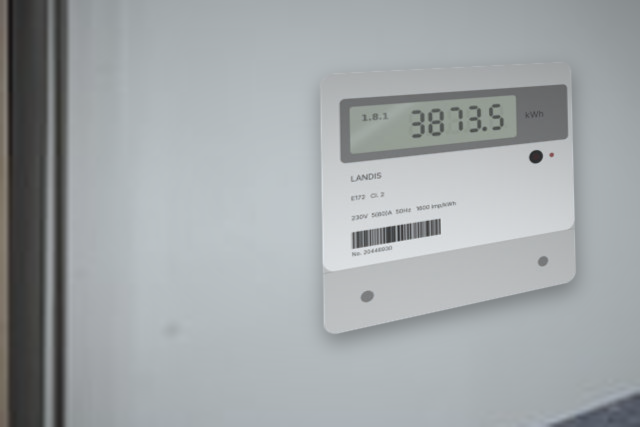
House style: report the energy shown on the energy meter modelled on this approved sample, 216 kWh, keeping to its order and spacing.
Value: 3873.5 kWh
